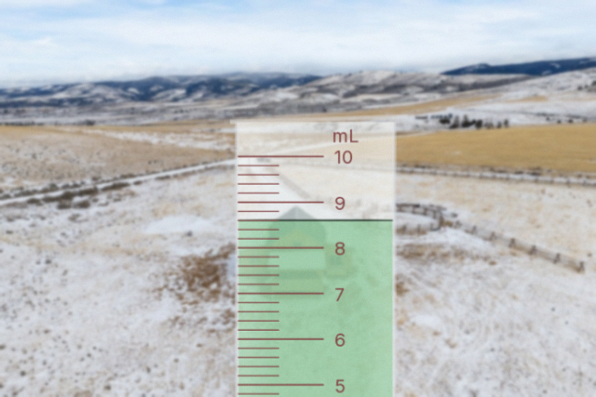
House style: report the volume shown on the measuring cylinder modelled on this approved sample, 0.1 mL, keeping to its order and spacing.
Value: 8.6 mL
